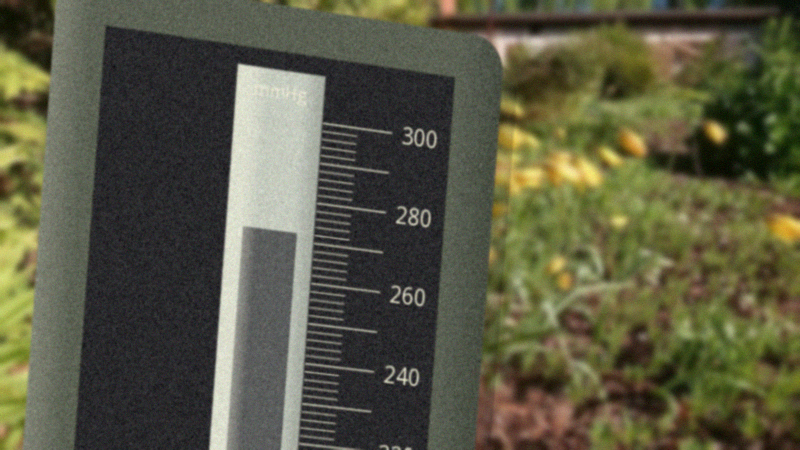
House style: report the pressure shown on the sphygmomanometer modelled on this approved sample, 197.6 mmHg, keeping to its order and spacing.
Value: 272 mmHg
